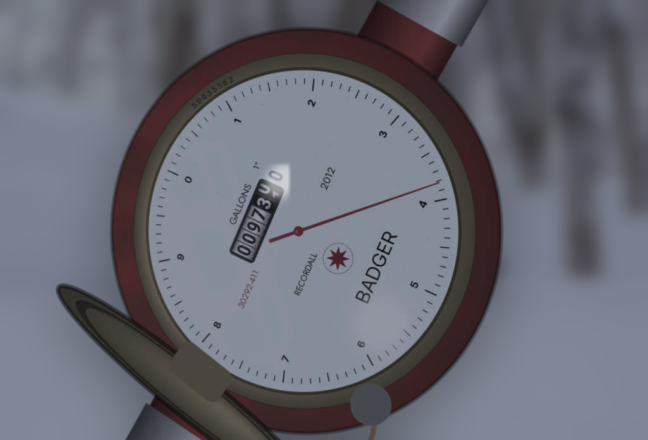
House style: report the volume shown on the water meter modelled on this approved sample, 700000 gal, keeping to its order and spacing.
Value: 97303.8 gal
